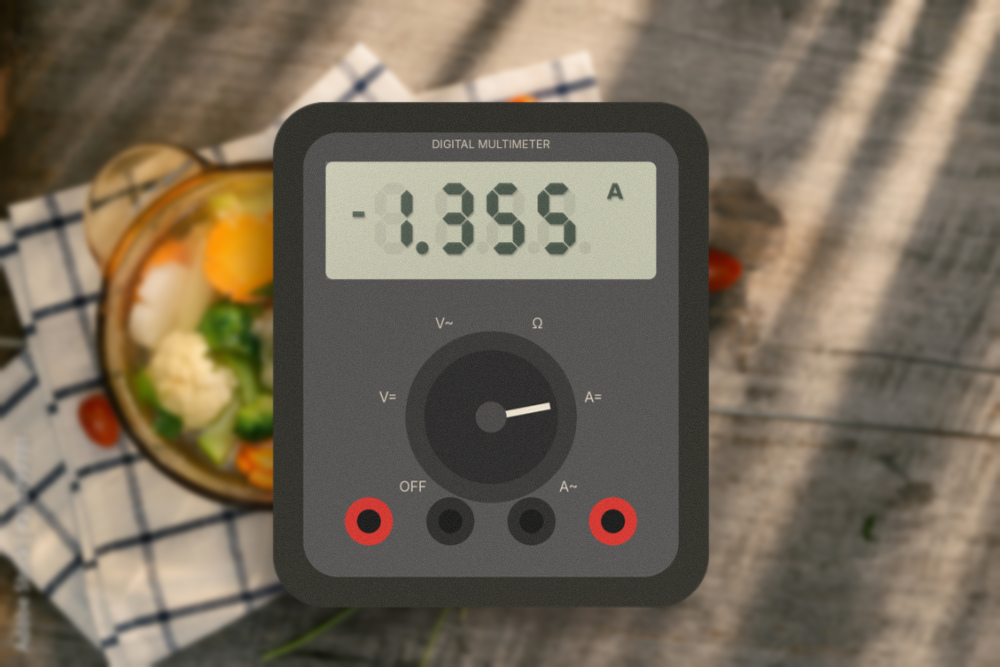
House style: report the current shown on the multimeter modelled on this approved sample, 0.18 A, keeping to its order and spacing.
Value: -1.355 A
